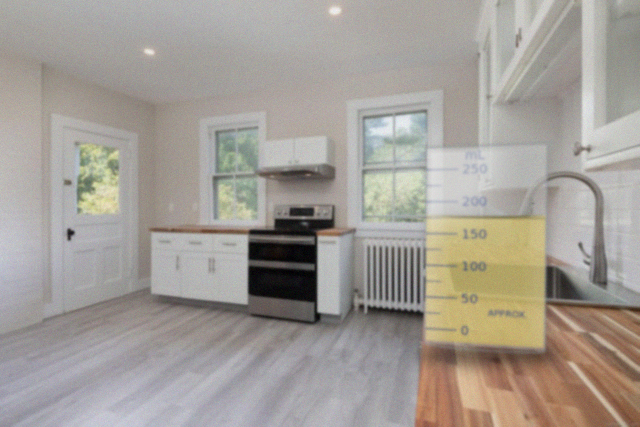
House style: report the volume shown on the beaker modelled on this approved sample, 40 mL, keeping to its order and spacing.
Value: 175 mL
